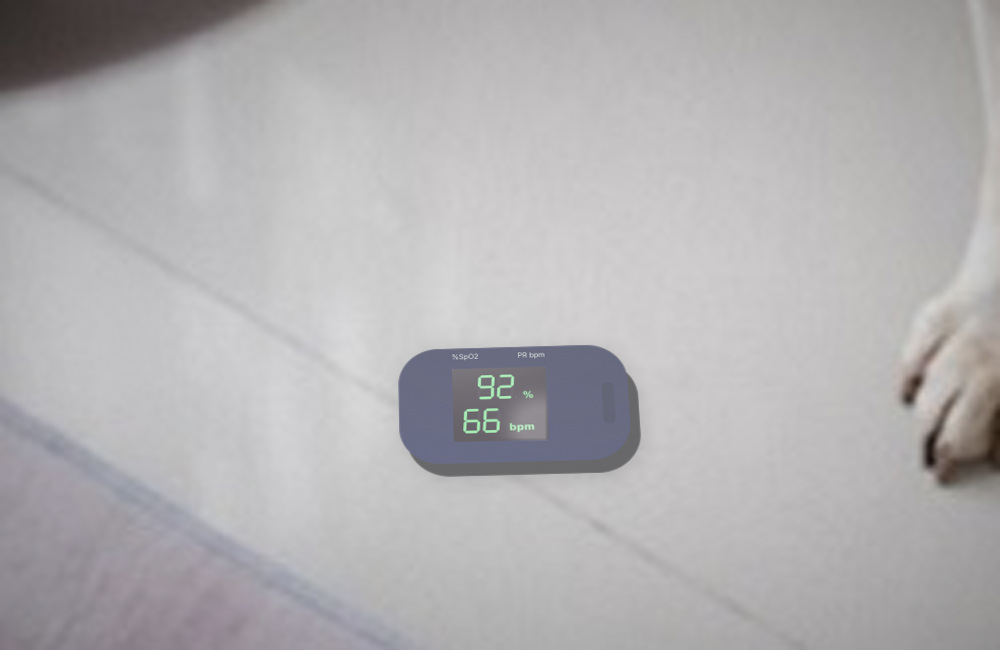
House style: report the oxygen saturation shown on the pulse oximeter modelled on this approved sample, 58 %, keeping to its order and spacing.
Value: 92 %
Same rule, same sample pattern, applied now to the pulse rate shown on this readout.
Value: 66 bpm
